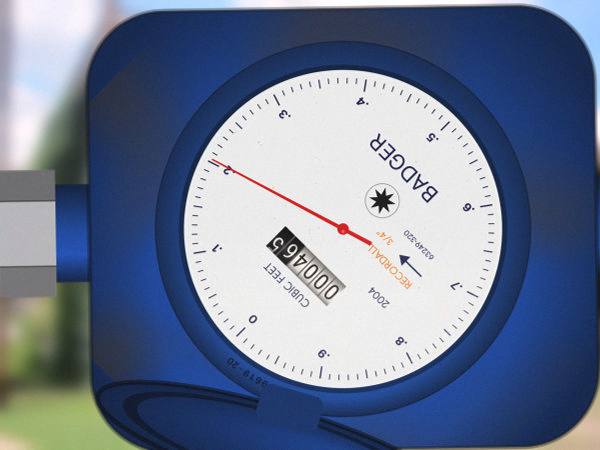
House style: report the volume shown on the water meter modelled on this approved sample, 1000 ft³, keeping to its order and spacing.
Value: 465.20 ft³
